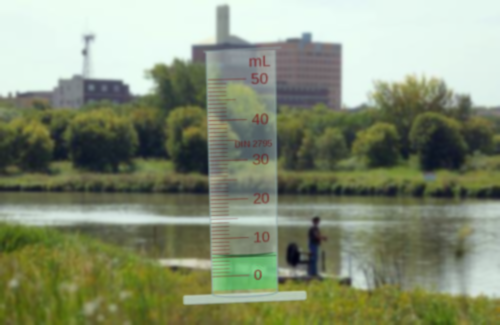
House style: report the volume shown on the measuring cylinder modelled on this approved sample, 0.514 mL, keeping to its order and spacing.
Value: 5 mL
